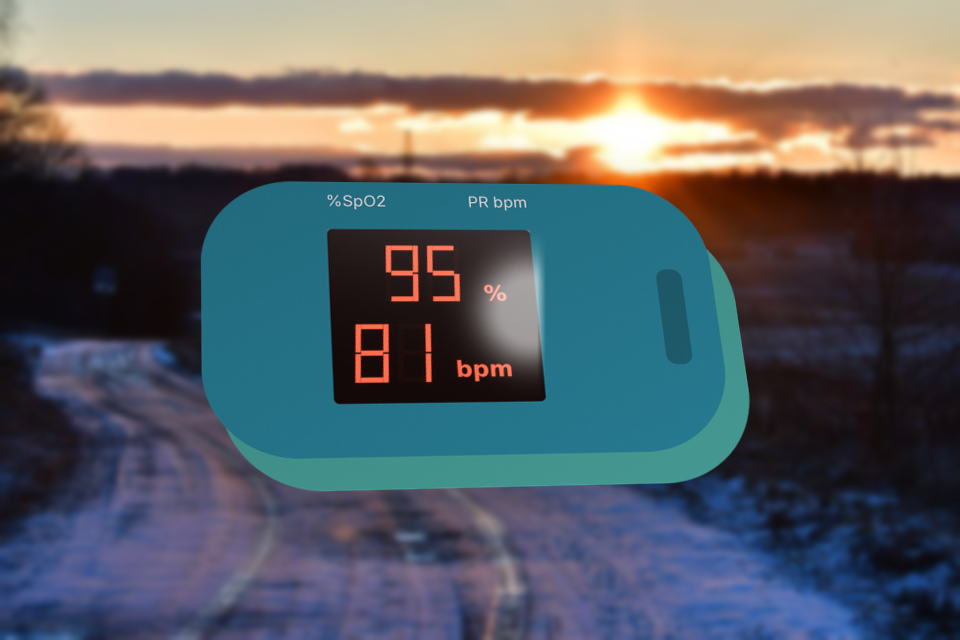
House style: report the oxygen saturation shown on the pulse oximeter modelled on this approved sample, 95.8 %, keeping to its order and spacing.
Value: 95 %
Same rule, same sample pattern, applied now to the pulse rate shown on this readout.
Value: 81 bpm
